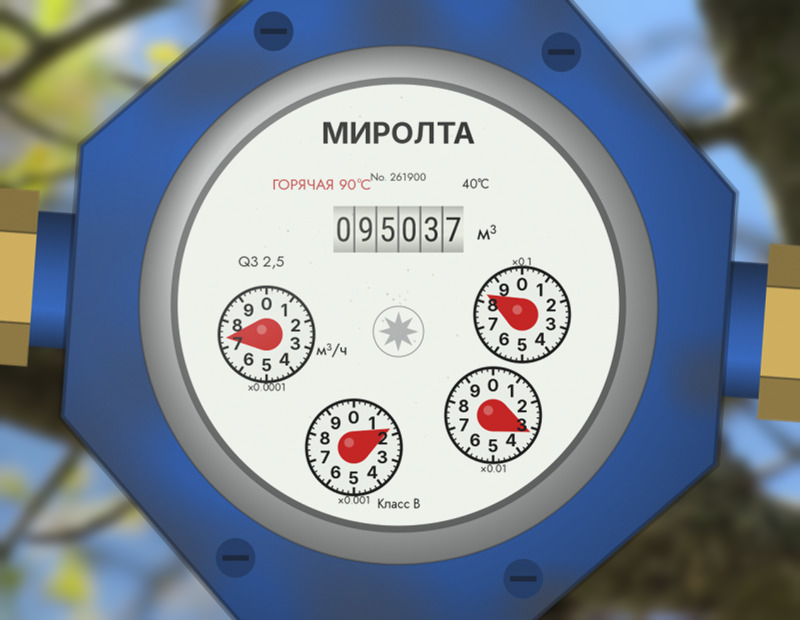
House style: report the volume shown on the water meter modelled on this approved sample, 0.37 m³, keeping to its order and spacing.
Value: 95037.8317 m³
